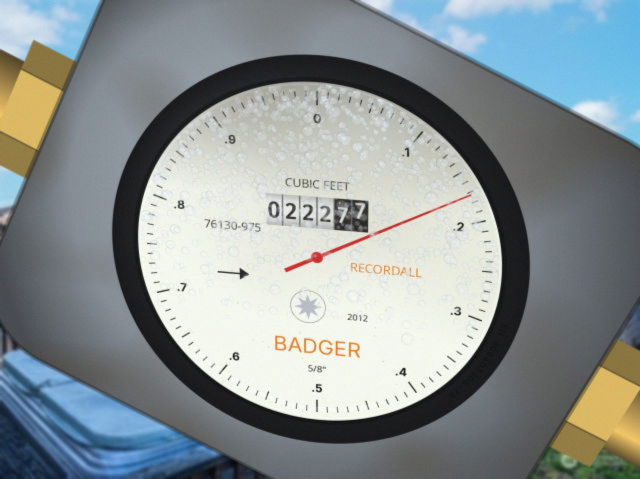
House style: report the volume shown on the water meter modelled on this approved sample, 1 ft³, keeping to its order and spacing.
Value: 22277.17 ft³
